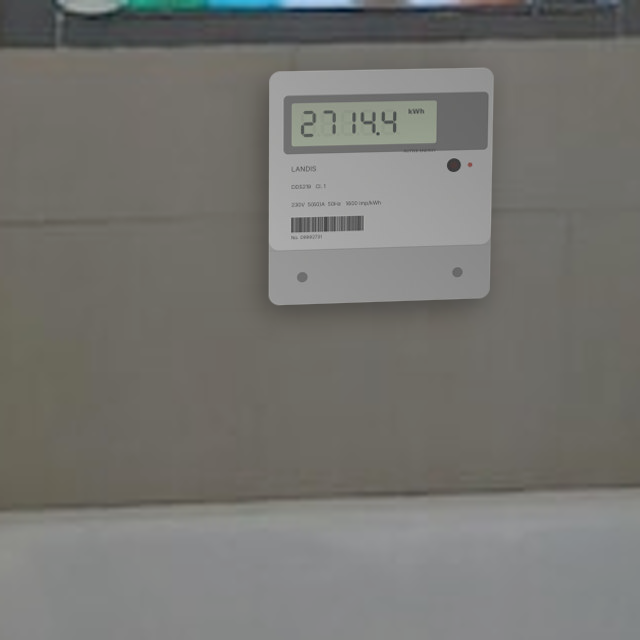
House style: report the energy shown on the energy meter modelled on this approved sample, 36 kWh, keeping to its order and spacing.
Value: 2714.4 kWh
